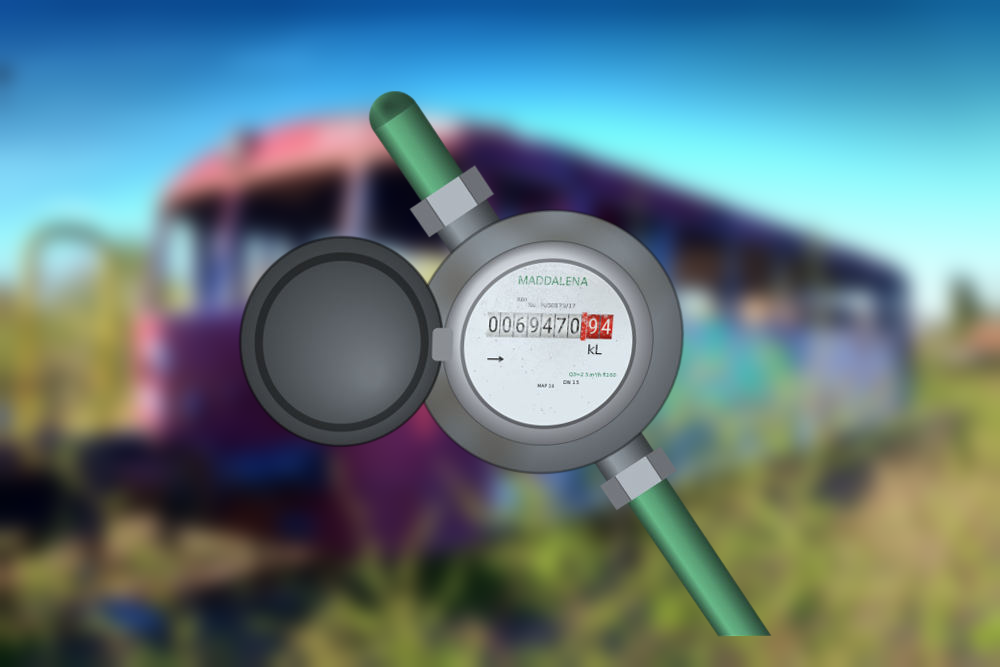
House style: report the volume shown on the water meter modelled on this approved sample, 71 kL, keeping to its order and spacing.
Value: 69470.94 kL
